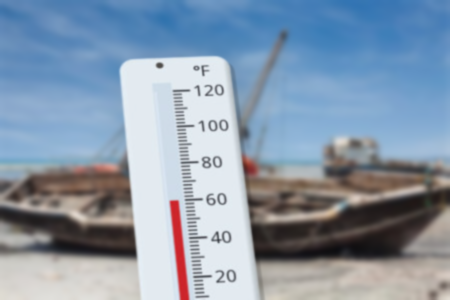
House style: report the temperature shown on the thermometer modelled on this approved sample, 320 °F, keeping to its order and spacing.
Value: 60 °F
